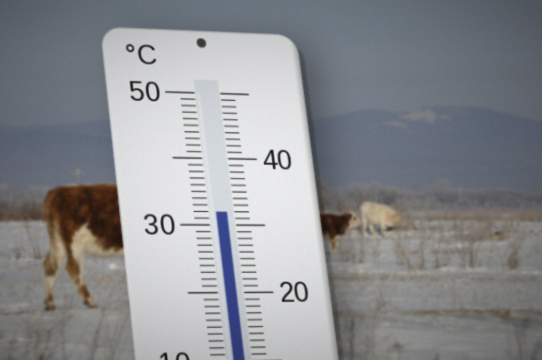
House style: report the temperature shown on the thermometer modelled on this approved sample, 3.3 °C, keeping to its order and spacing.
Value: 32 °C
